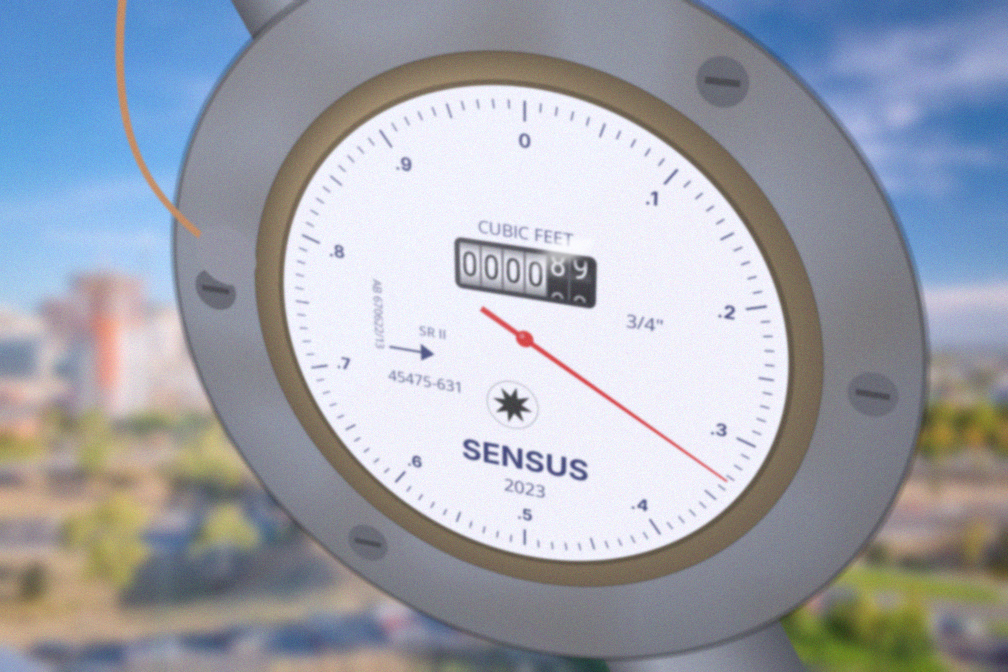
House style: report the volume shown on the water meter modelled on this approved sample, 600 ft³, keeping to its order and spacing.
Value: 89.33 ft³
